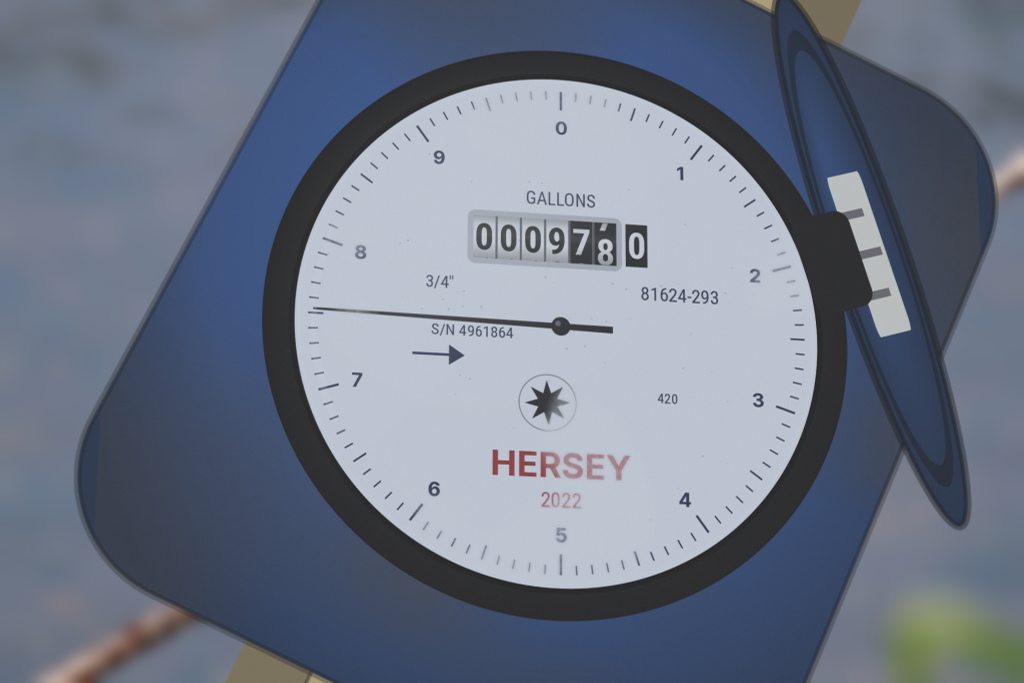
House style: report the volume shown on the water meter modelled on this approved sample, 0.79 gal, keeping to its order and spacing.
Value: 9777.5 gal
